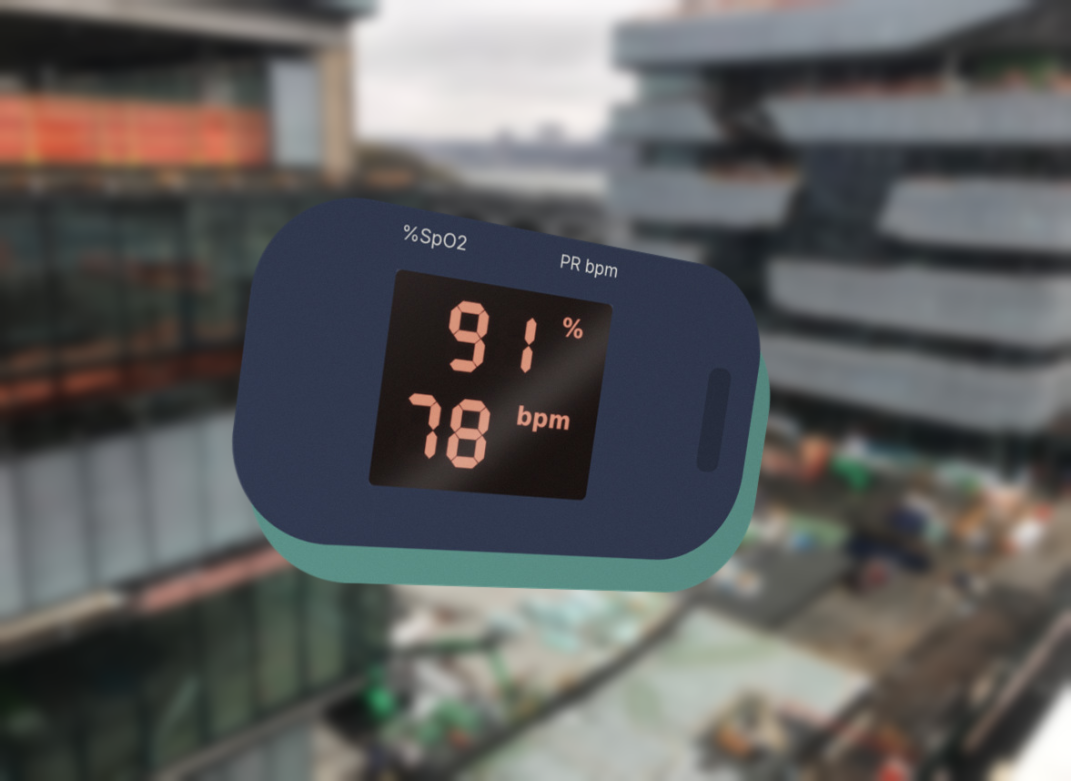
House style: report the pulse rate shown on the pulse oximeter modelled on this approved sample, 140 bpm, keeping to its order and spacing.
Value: 78 bpm
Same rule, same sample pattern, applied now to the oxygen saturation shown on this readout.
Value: 91 %
